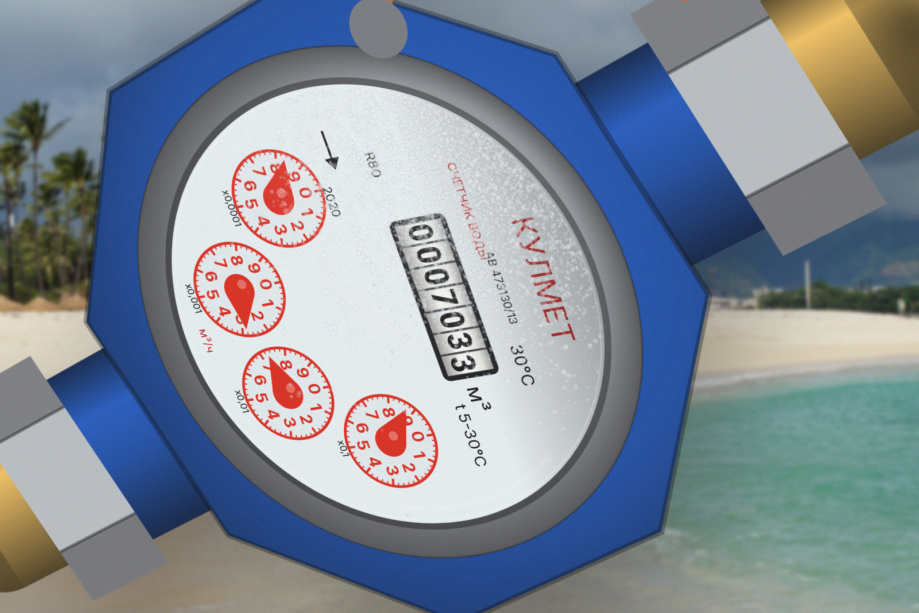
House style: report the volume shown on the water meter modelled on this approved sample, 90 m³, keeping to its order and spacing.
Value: 7032.8728 m³
